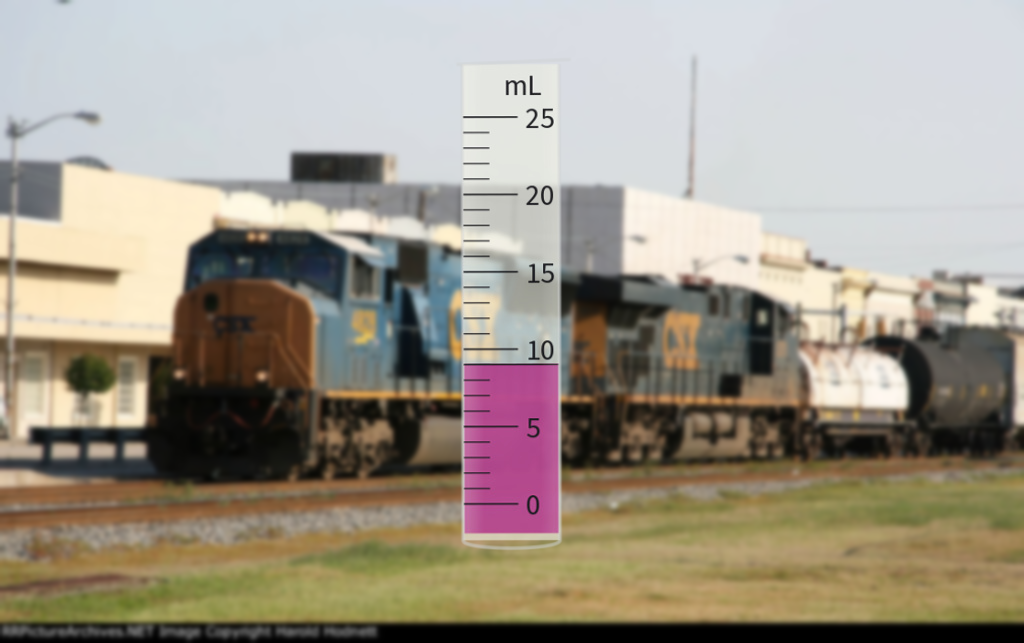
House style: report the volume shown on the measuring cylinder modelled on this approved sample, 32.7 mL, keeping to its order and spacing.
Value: 9 mL
